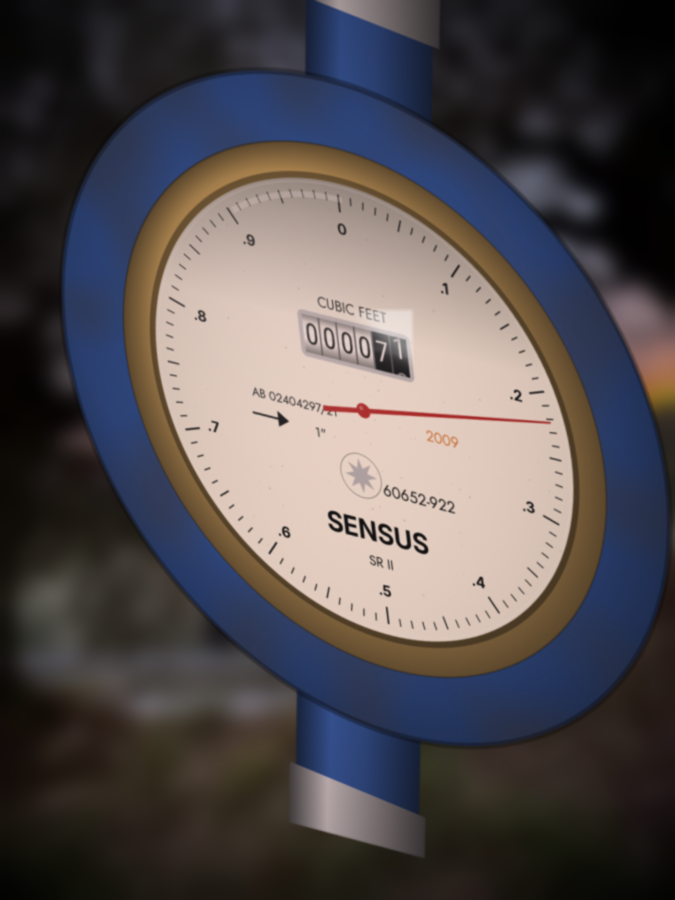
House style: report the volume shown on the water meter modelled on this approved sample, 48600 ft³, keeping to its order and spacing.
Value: 71.22 ft³
